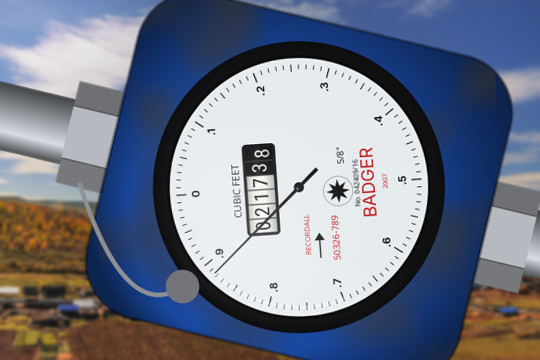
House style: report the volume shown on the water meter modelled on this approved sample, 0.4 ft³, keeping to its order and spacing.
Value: 21737.88 ft³
